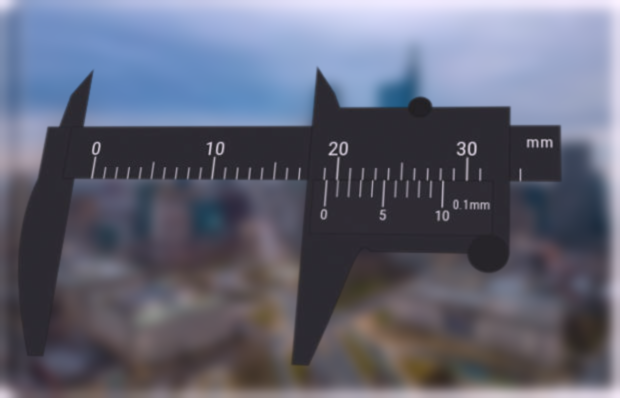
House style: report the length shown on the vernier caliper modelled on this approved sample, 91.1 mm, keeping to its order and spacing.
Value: 19.2 mm
